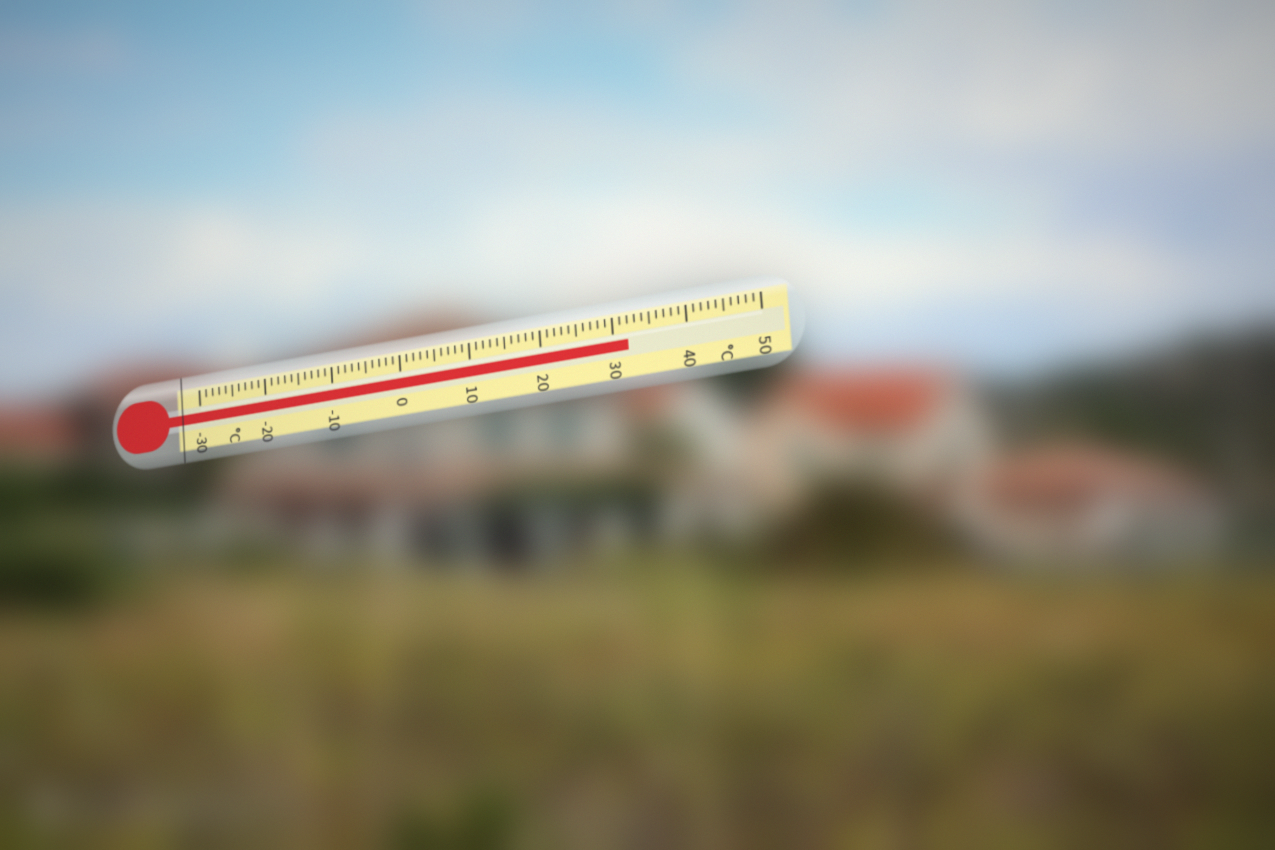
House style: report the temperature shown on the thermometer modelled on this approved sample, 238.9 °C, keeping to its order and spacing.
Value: 32 °C
